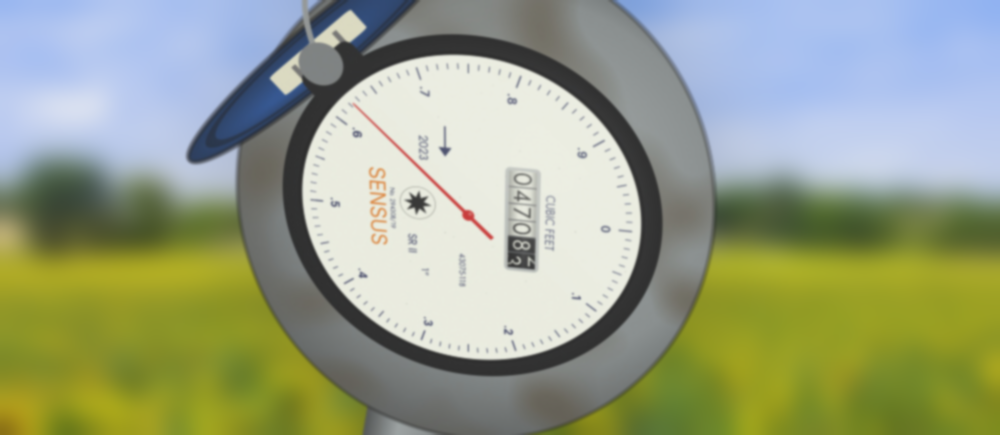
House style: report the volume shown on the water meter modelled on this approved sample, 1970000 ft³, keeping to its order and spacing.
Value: 47082.62 ft³
